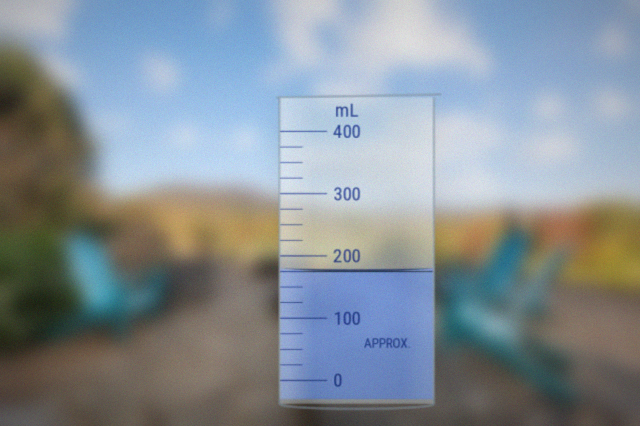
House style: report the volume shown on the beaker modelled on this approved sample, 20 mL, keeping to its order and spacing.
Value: 175 mL
